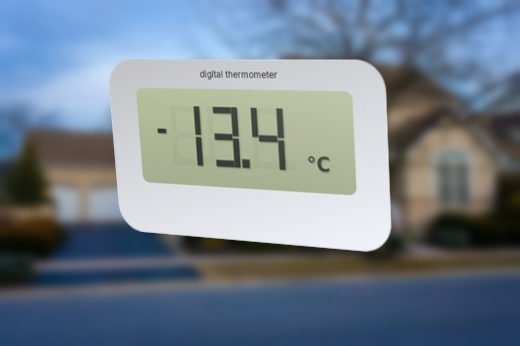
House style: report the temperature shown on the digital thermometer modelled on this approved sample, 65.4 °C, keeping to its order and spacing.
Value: -13.4 °C
